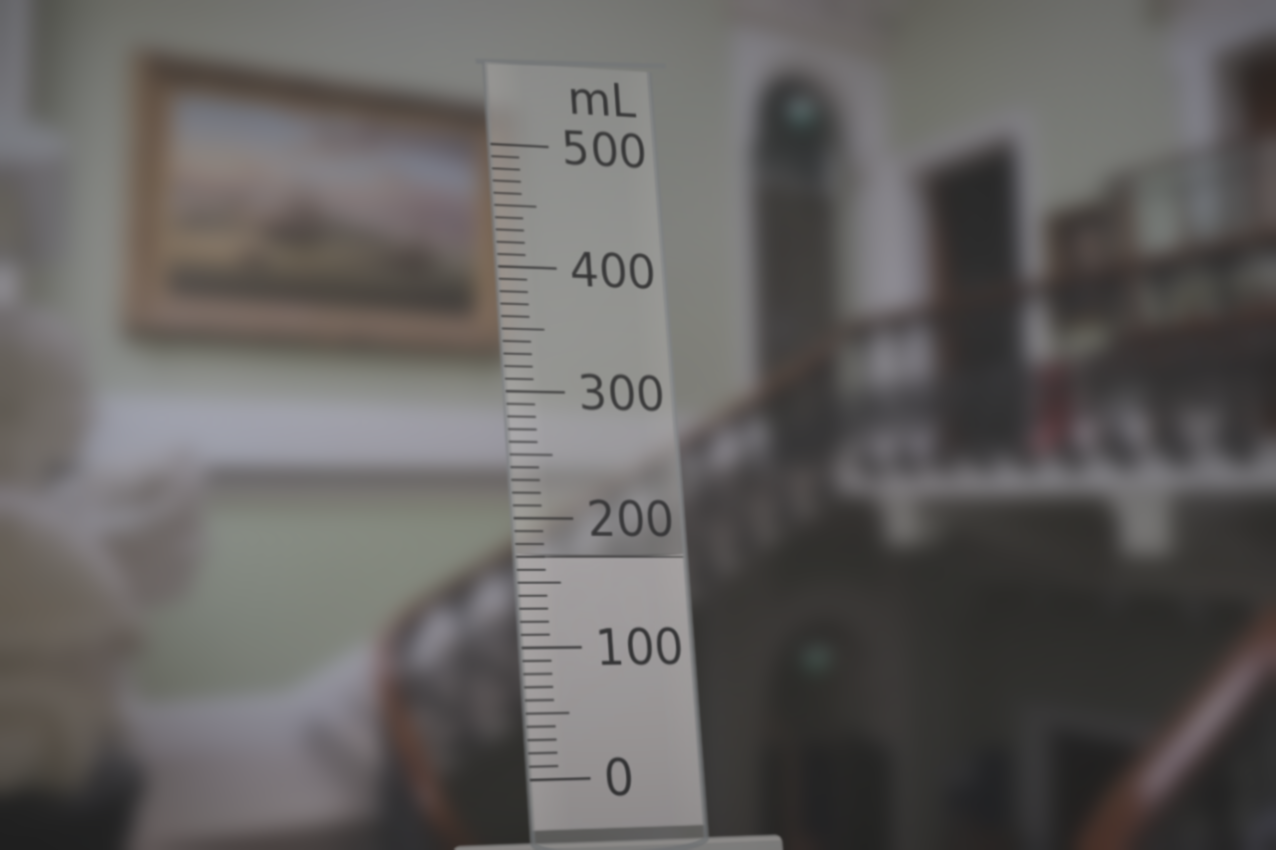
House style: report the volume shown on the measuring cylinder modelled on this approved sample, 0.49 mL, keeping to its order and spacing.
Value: 170 mL
